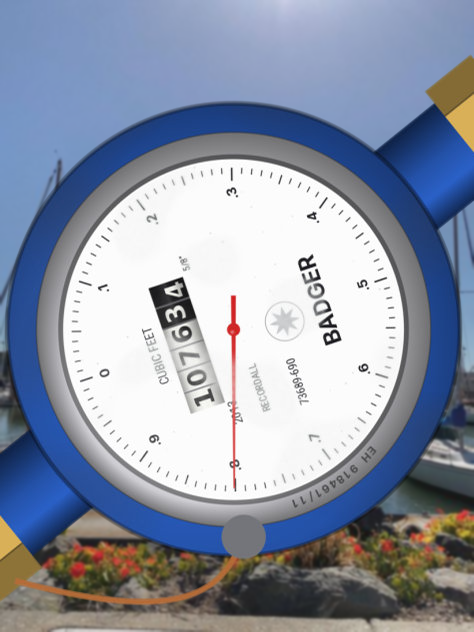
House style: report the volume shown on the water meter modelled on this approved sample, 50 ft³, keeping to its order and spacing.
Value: 107633.80 ft³
